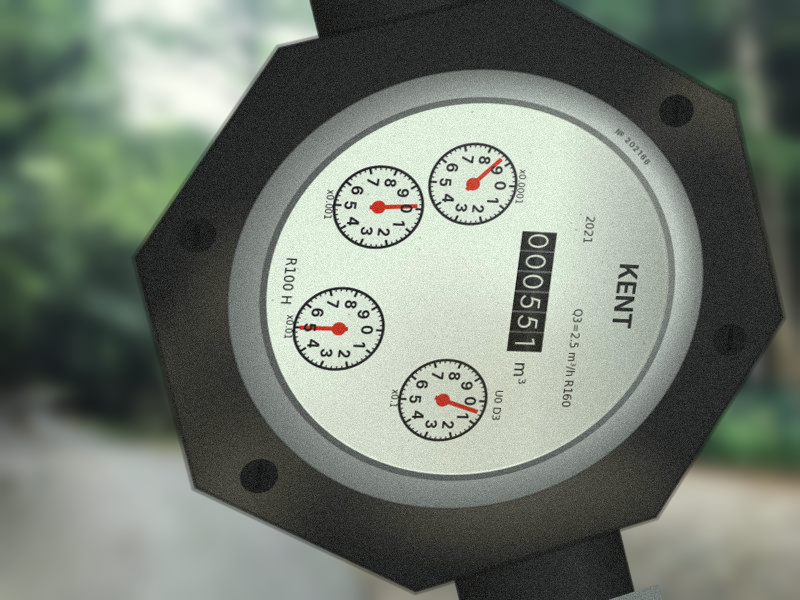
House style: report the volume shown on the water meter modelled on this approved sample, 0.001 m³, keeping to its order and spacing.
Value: 551.0498 m³
